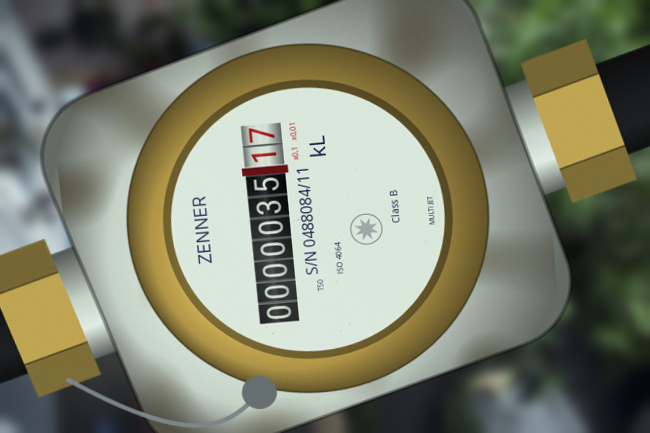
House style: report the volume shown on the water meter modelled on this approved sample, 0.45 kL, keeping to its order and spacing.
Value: 35.17 kL
